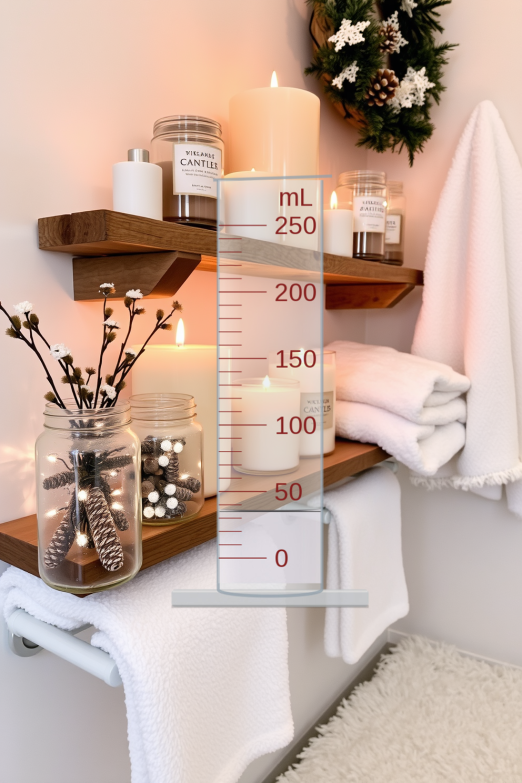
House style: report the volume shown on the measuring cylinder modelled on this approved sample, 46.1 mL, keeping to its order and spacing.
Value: 35 mL
